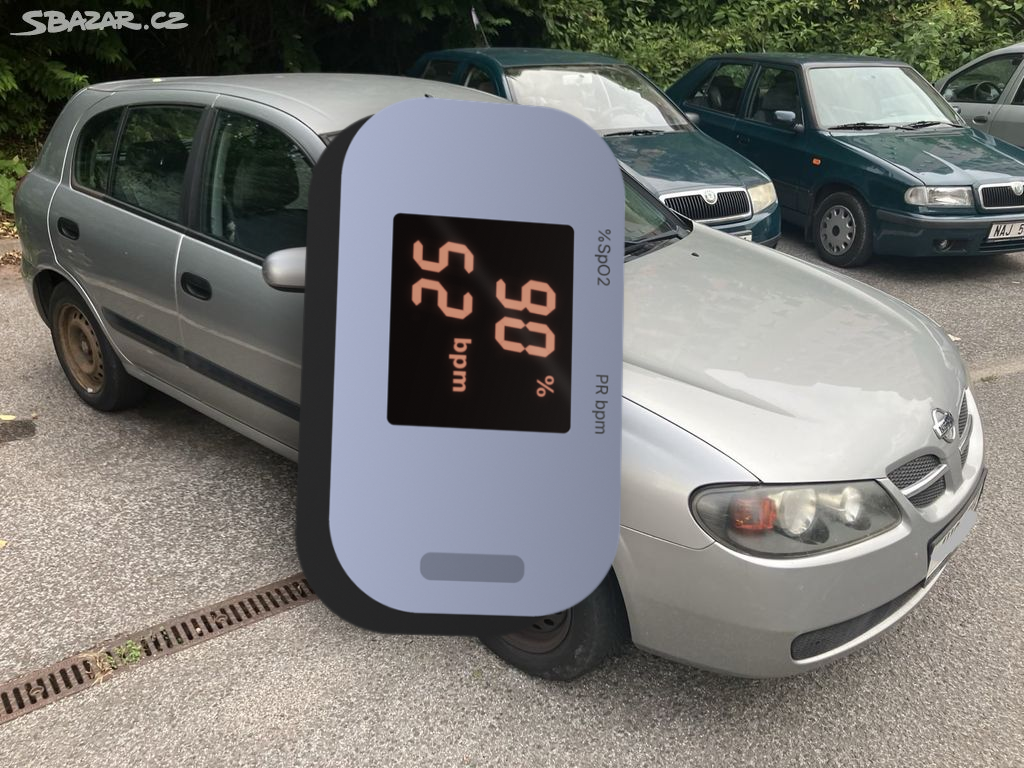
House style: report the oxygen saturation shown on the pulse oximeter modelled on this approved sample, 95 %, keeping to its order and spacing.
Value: 90 %
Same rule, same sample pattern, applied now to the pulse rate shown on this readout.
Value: 52 bpm
